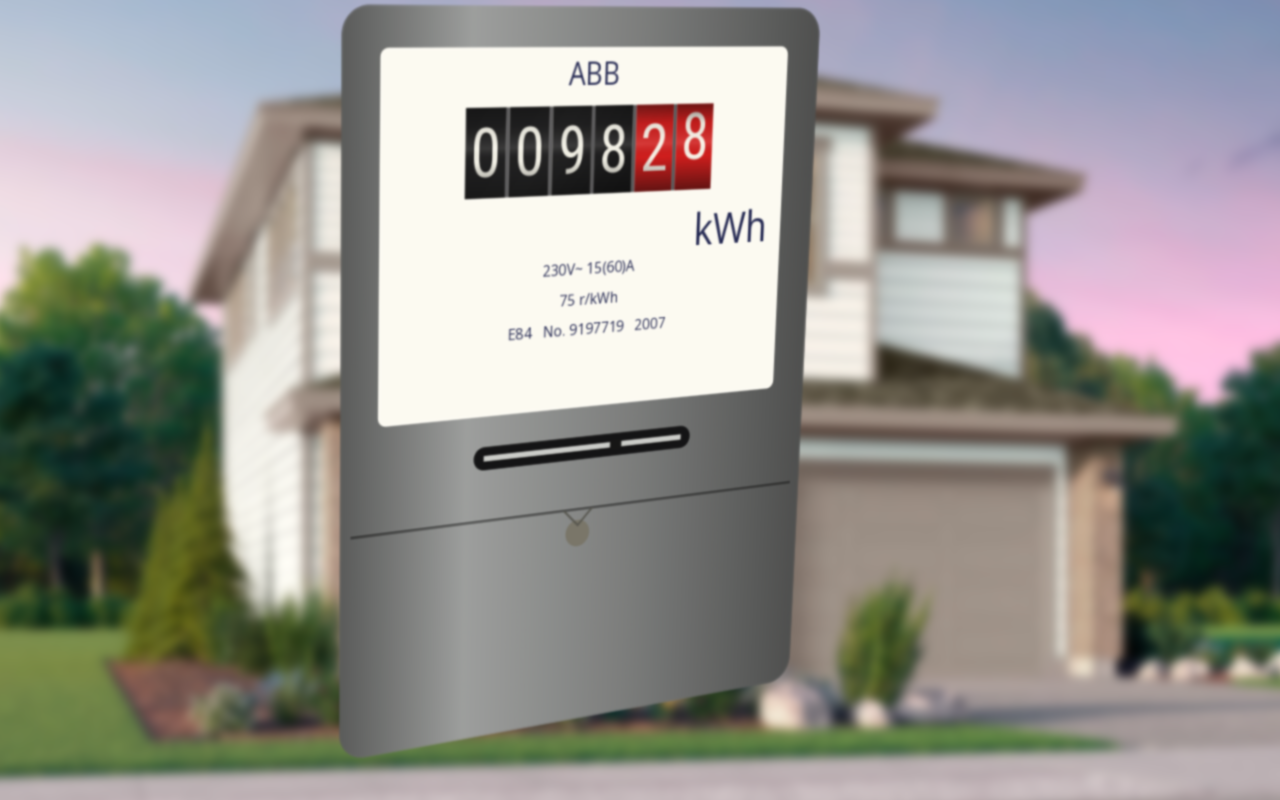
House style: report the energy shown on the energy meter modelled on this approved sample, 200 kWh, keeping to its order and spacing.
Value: 98.28 kWh
